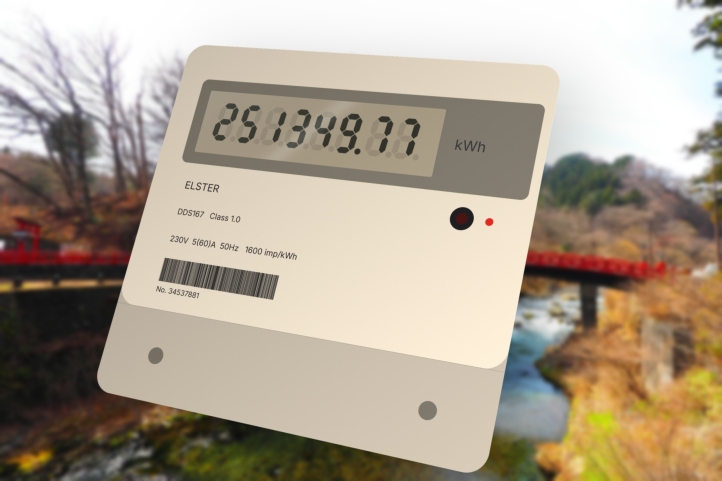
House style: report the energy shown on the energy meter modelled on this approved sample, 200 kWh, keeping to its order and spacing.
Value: 251349.77 kWh
